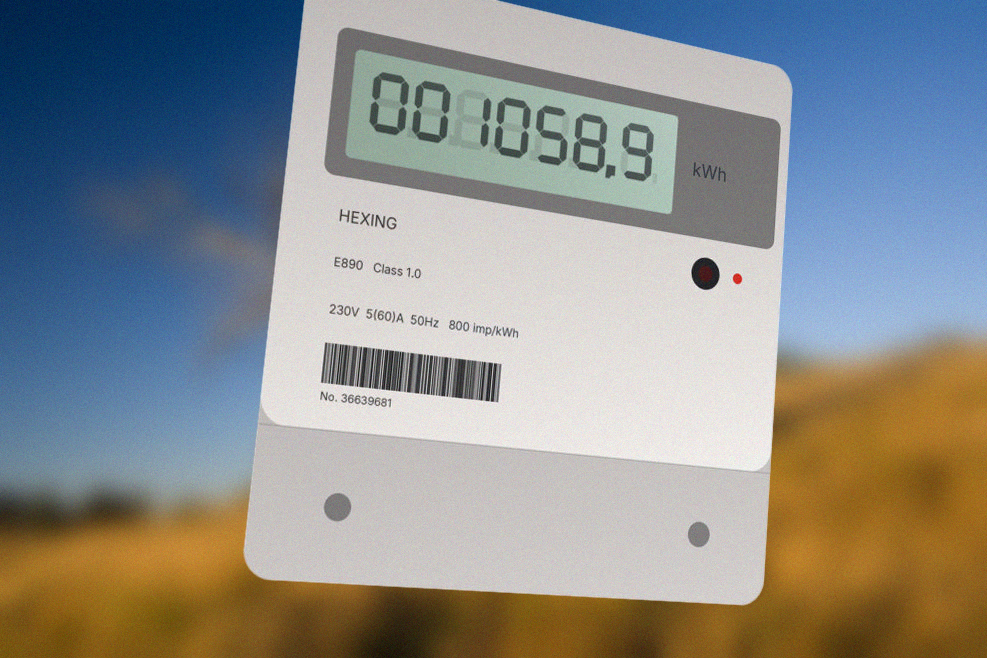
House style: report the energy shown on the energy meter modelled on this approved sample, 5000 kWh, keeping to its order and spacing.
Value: 1058.9 kWh
